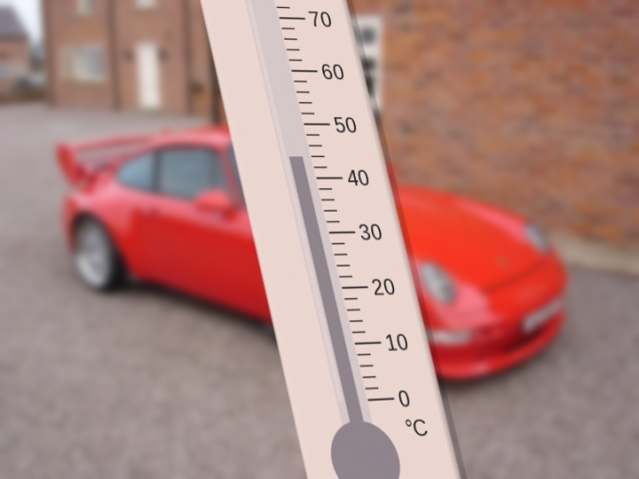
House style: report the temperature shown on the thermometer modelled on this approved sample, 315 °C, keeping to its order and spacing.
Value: 44 °C
